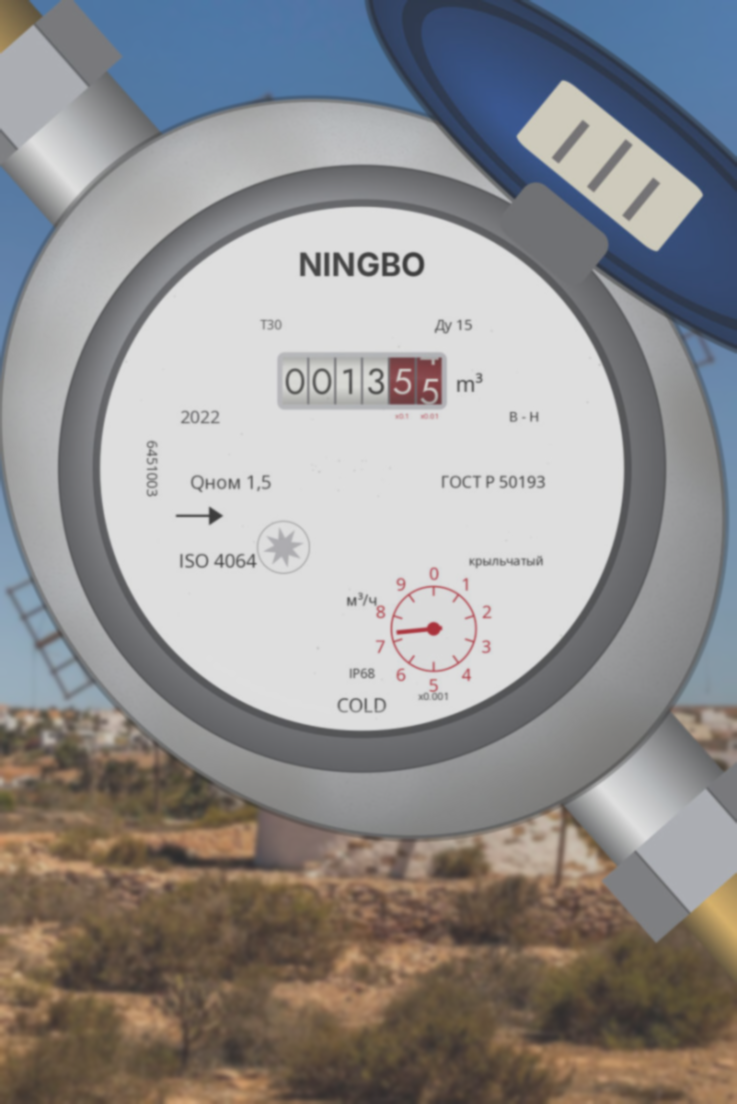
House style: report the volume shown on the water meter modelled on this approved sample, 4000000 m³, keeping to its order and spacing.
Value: 13.547 m³
